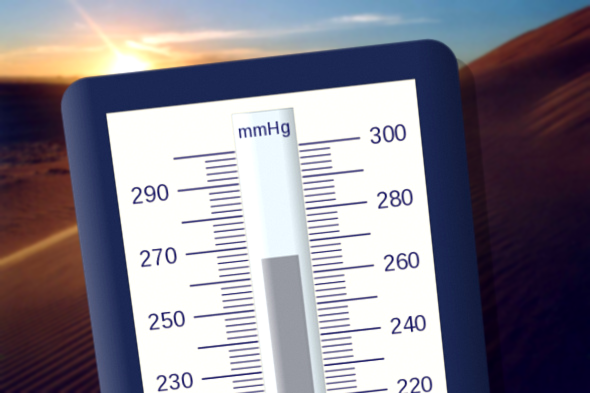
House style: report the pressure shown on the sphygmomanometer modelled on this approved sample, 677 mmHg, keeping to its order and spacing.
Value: 266 mmHg
